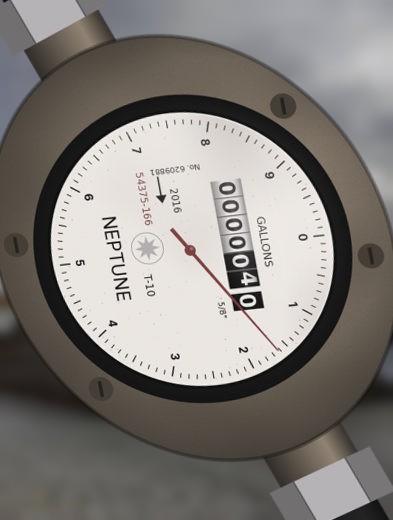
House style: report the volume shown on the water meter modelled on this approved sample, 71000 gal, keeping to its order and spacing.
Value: 41.6 gal
